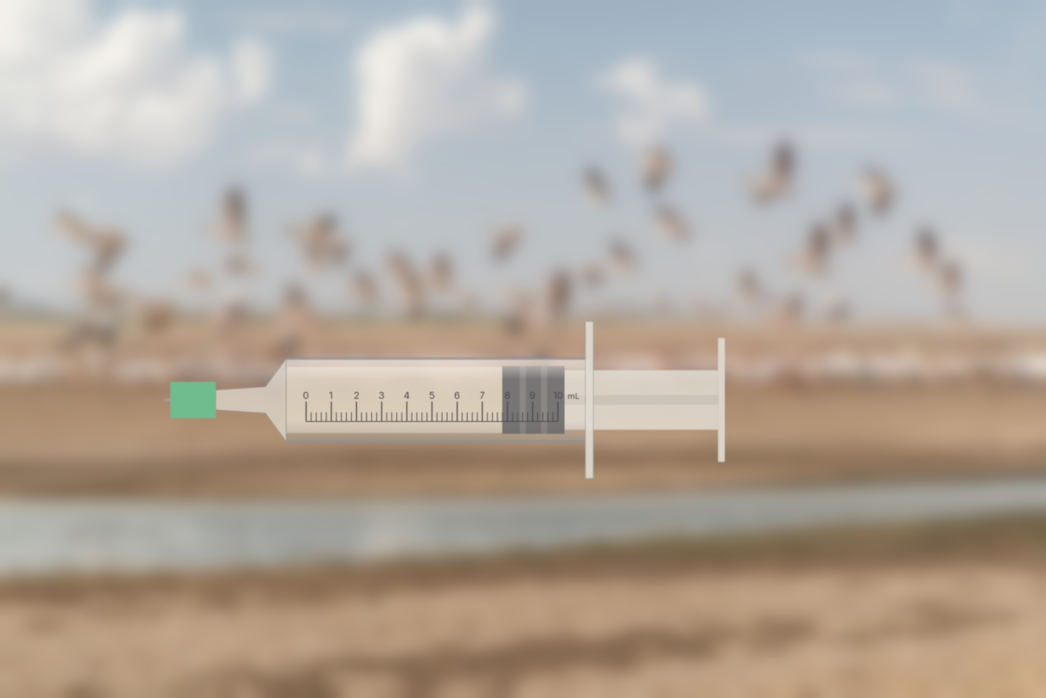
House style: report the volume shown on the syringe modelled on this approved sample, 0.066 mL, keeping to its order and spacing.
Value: 7.8 mL
